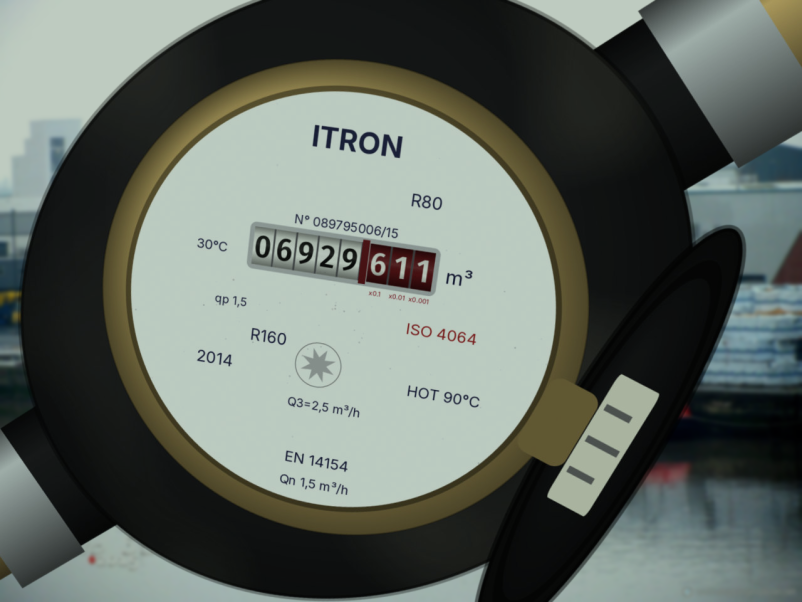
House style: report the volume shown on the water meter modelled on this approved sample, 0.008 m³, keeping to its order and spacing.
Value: 6929.611 m³
